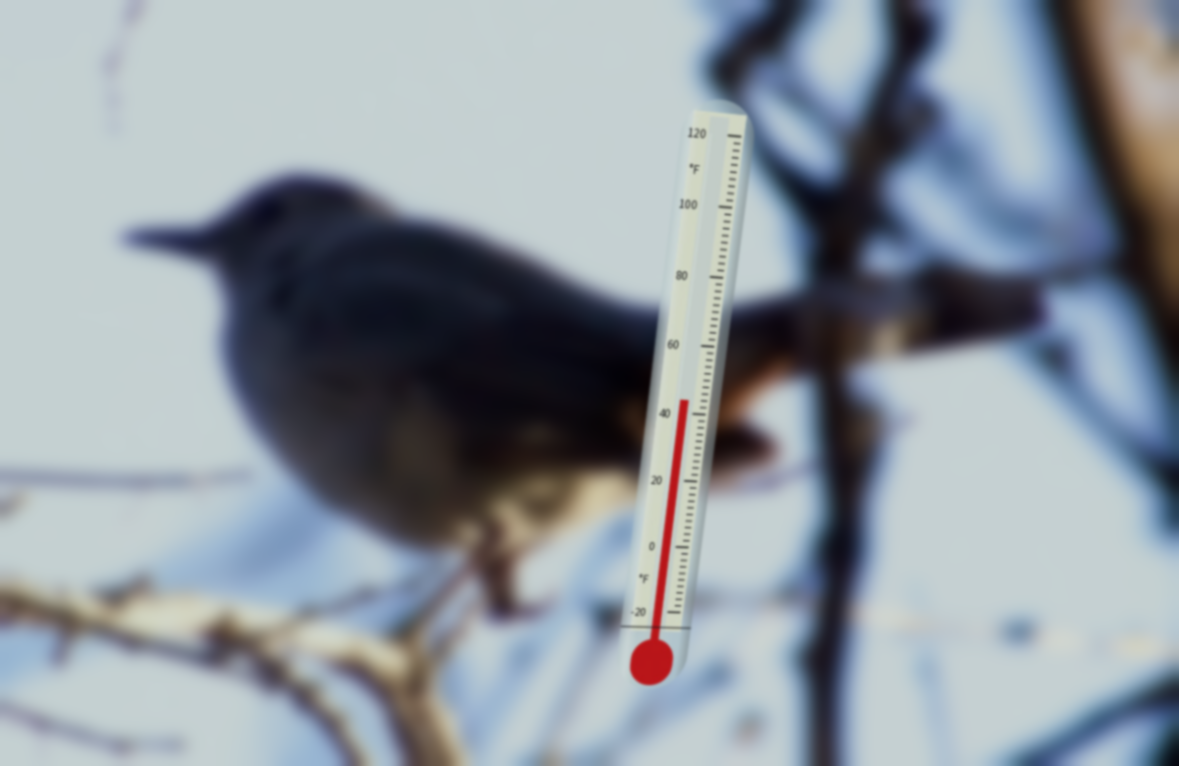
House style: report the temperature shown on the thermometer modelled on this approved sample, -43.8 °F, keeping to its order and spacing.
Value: 44 °F
